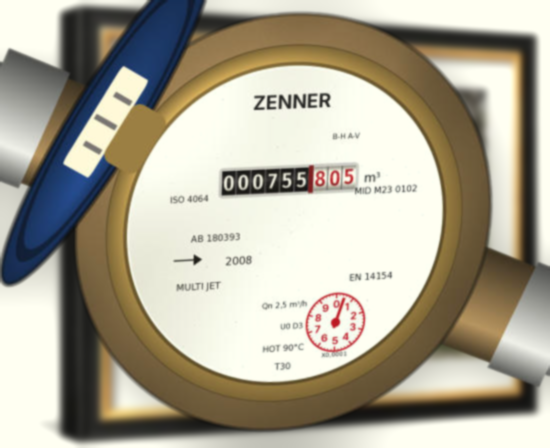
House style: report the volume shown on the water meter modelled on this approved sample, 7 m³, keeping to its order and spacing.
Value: 755.8050 m³
